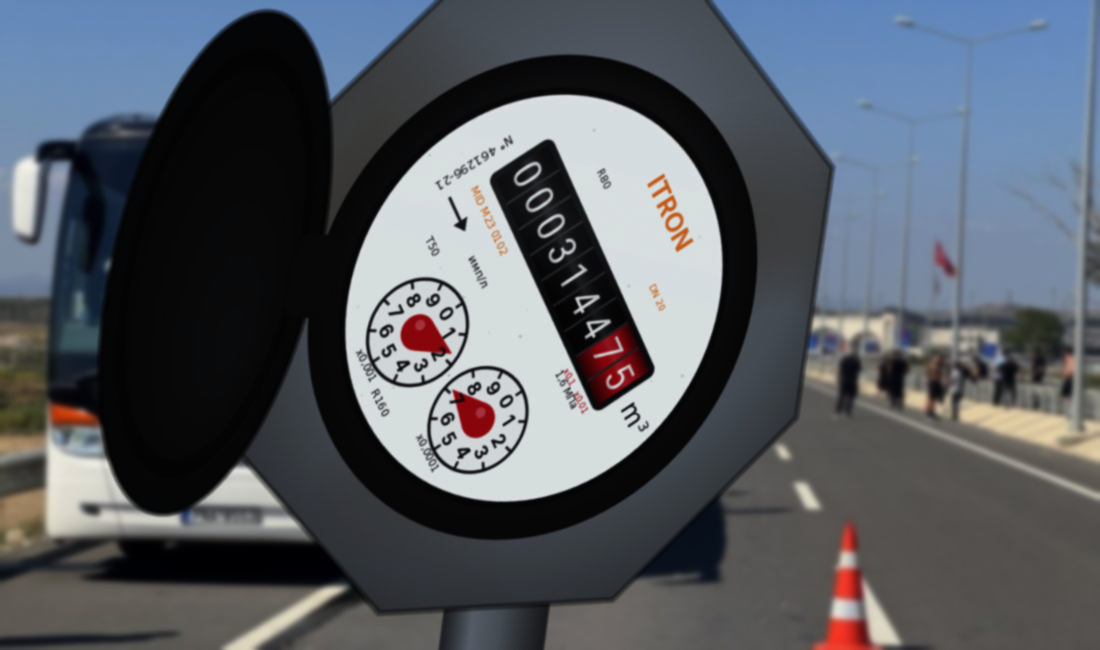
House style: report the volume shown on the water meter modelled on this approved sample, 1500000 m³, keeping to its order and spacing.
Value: 3144.7517 m³
